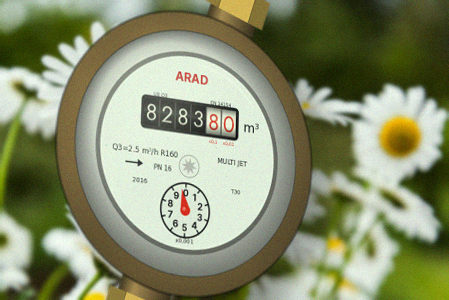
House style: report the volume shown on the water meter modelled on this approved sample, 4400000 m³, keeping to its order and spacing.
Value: 8283.799 m³
